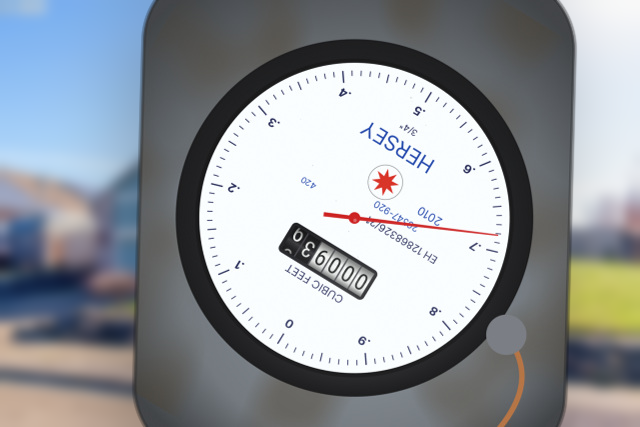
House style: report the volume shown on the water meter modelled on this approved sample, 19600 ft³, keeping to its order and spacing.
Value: 938.68 ft³
